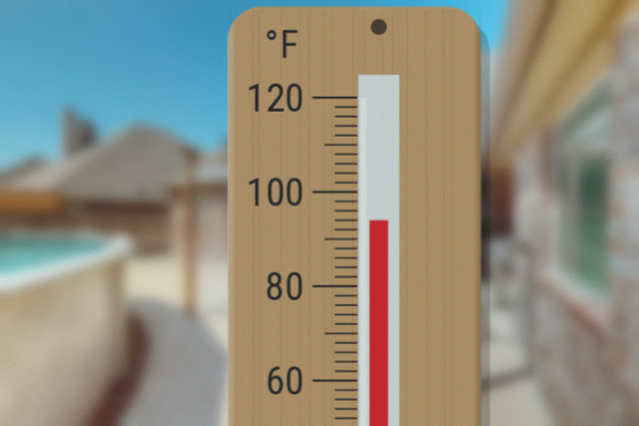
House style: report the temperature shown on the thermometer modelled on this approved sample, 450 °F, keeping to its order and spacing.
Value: 94 °F
